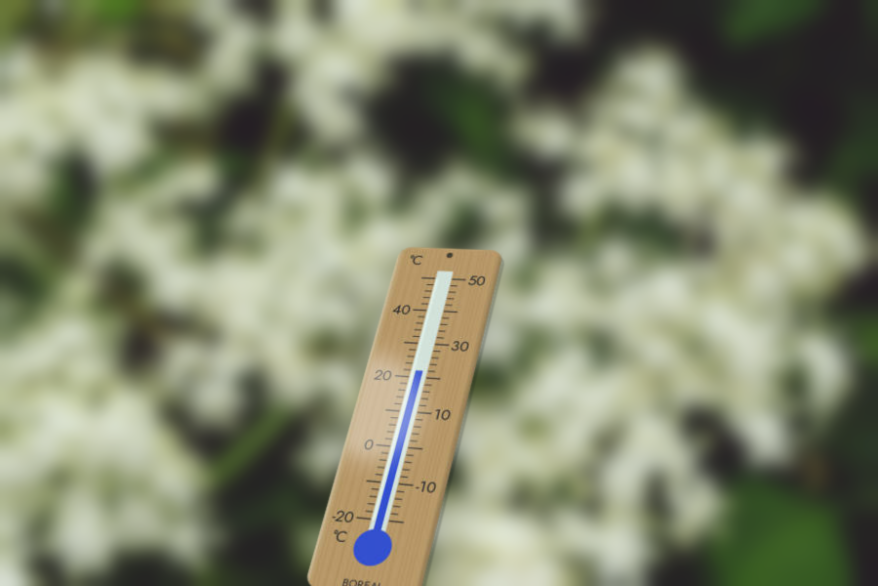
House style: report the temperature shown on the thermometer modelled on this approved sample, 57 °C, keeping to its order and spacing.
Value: 22 °C
